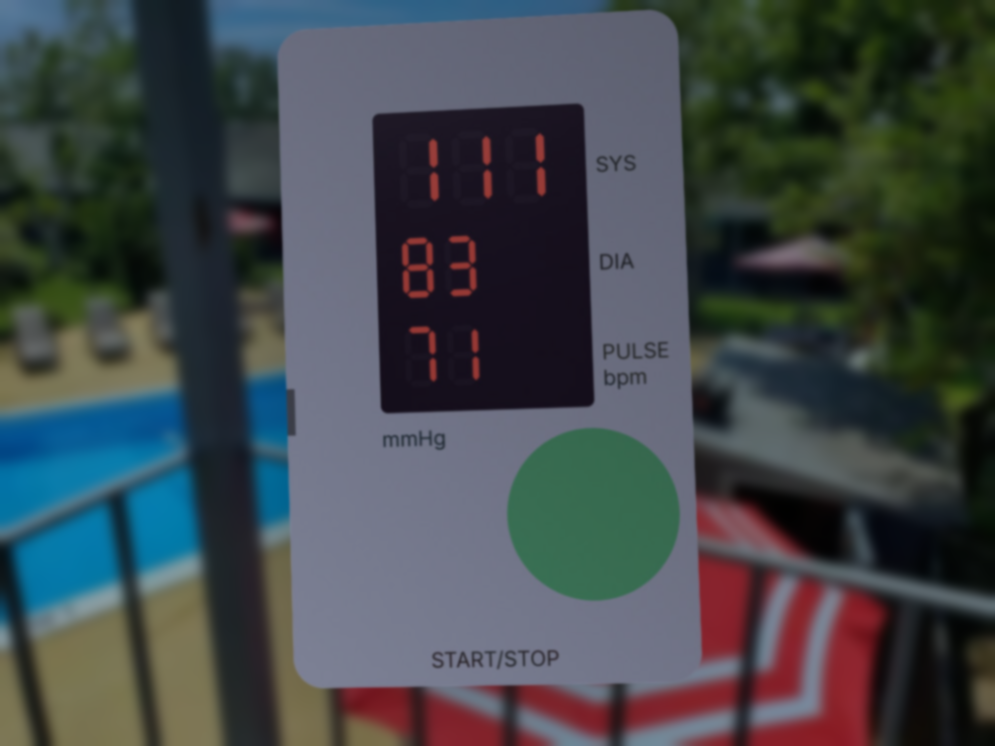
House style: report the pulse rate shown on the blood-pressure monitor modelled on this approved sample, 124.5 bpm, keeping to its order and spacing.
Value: 71 bpm
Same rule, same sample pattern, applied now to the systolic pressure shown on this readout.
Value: 111 mmHg
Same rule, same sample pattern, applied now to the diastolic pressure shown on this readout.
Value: 83 mmHg
